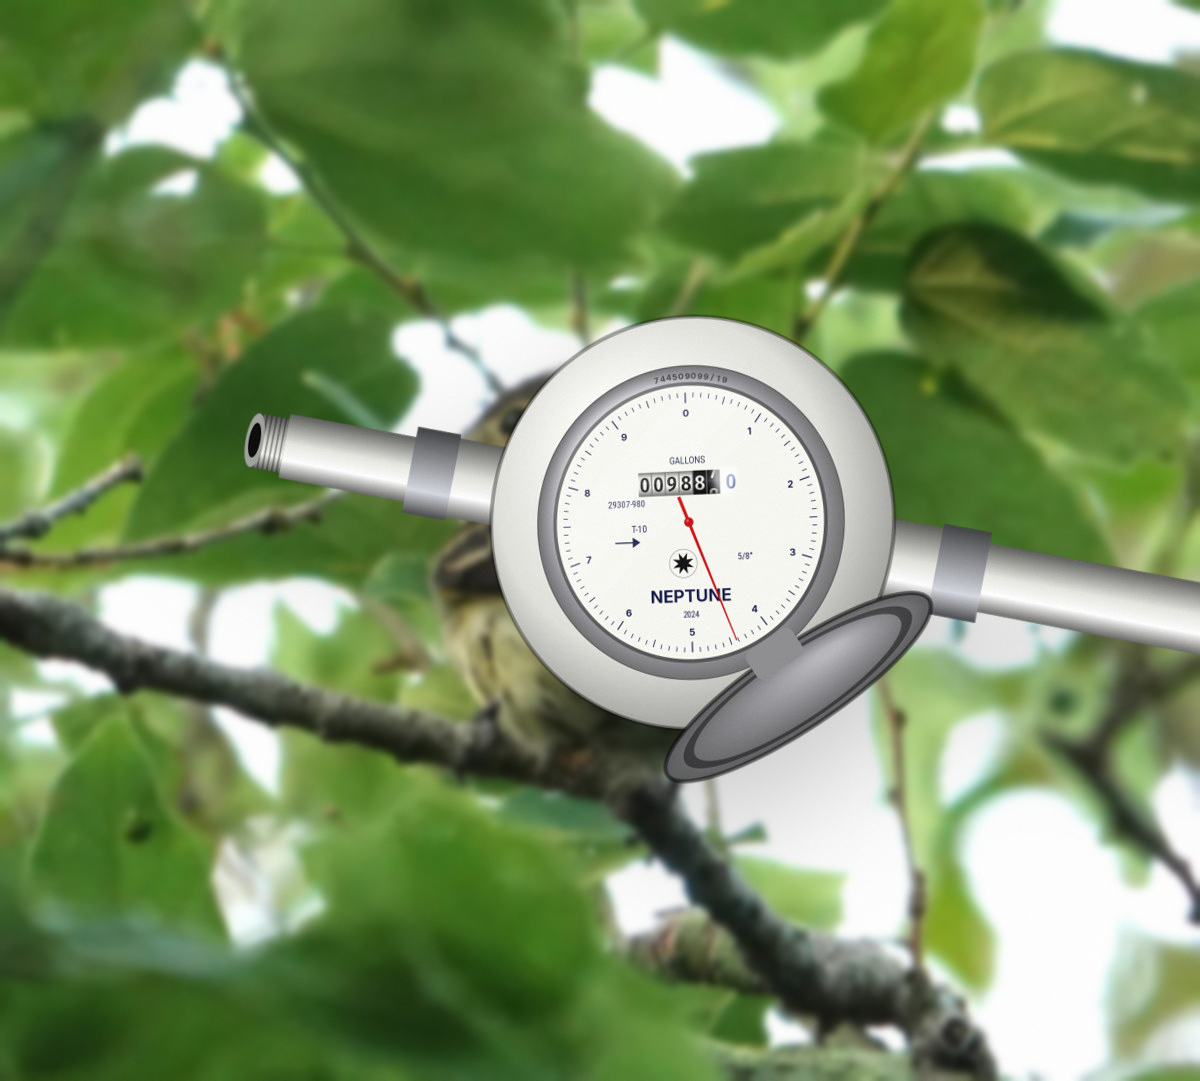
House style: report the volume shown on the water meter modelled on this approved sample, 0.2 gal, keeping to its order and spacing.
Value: 98874.4 gal
